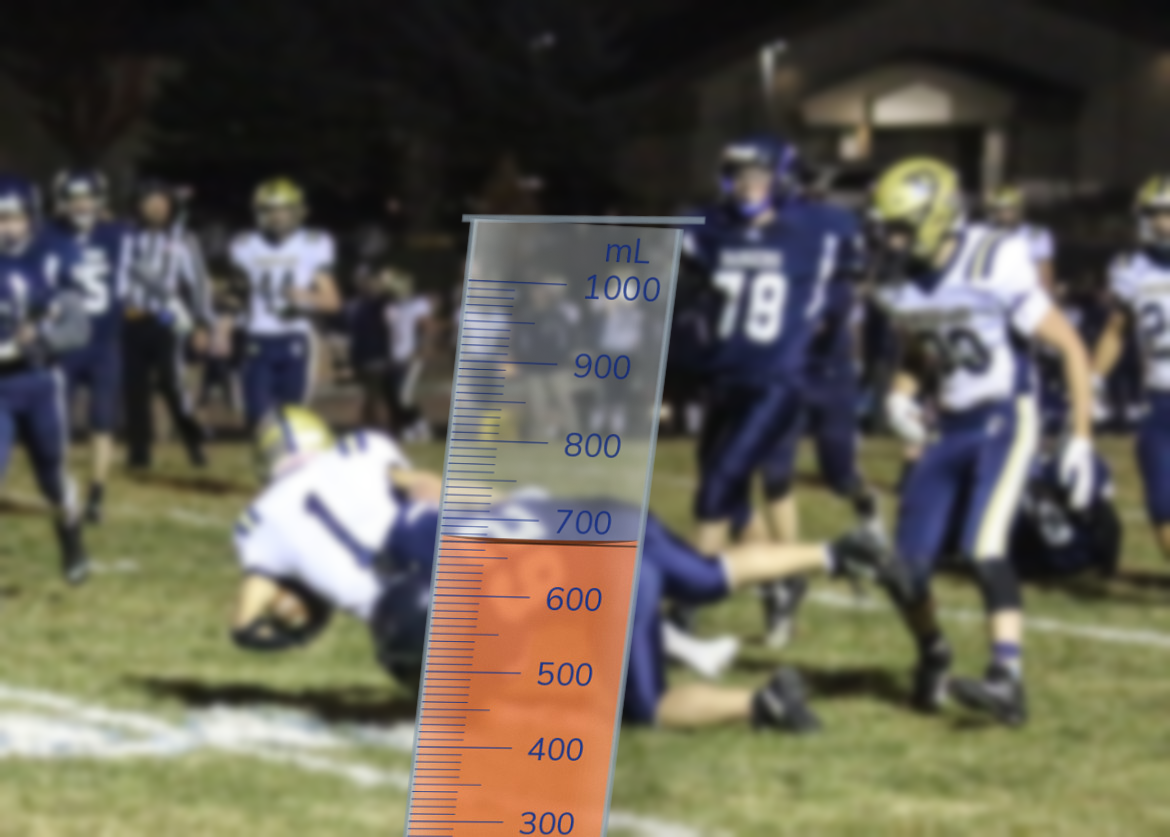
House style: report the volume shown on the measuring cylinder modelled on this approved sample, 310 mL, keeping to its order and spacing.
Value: 670 mL
